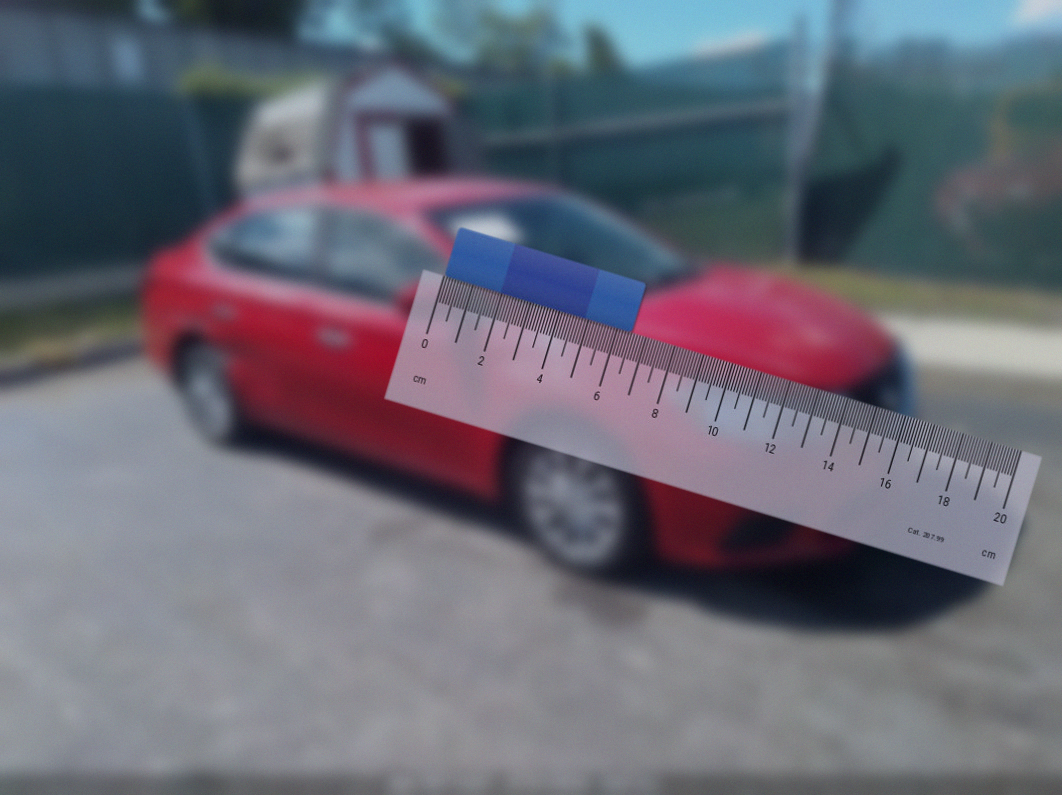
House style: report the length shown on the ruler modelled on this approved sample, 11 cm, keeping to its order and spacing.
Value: 6.5 cm
